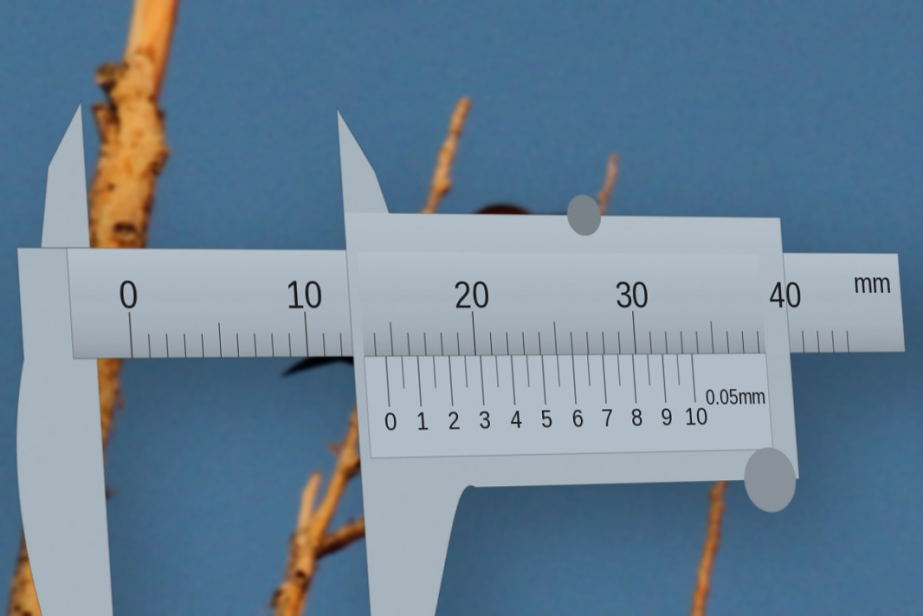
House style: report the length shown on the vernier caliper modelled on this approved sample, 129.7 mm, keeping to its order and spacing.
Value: 14.6 mm
